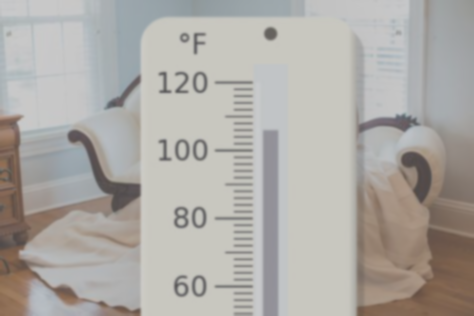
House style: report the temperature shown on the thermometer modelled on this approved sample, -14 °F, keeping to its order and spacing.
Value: 106 °F
